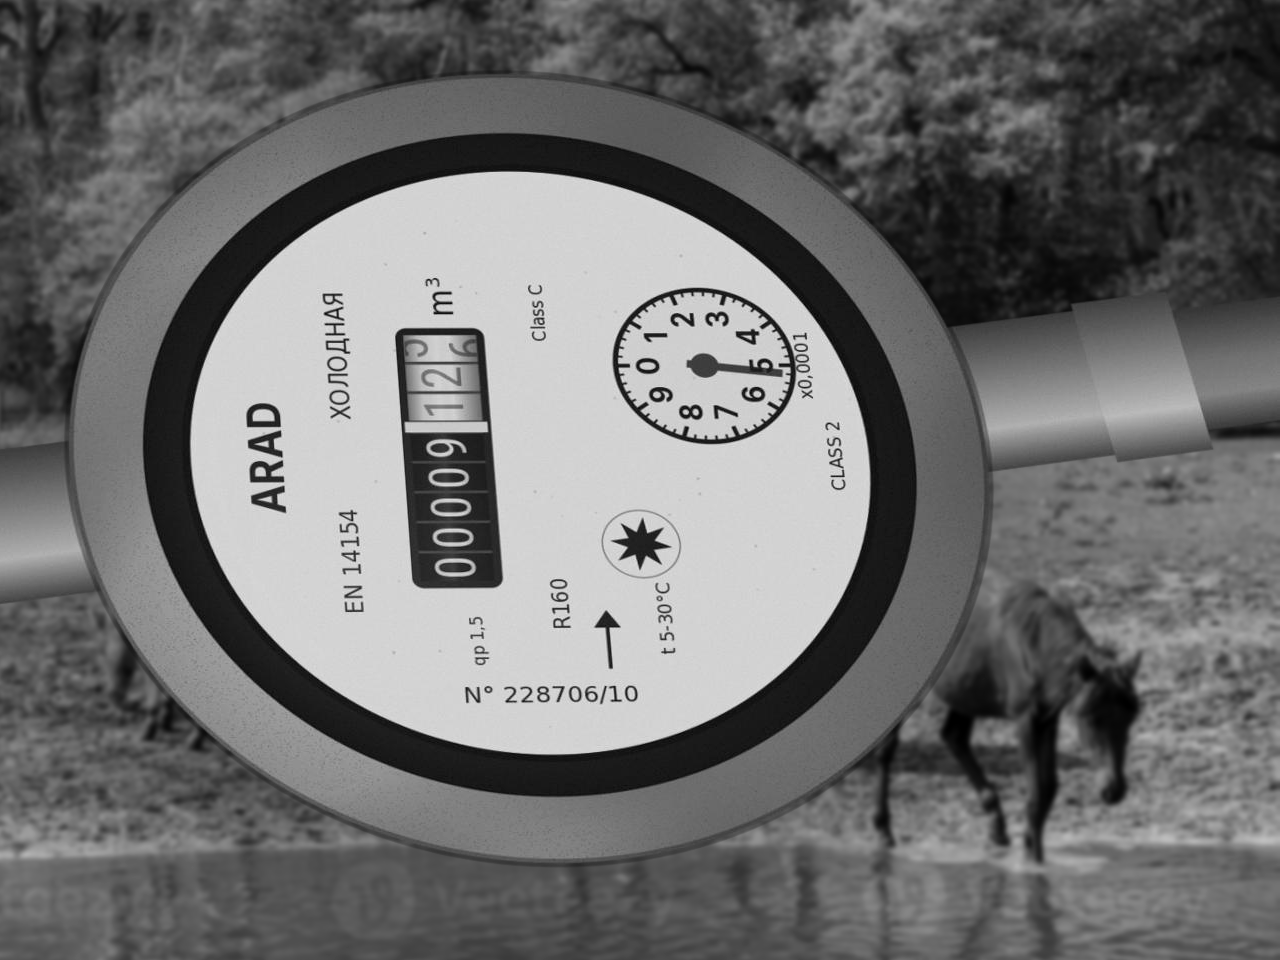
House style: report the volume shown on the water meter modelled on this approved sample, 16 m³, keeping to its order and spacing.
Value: 9.1255 m³
